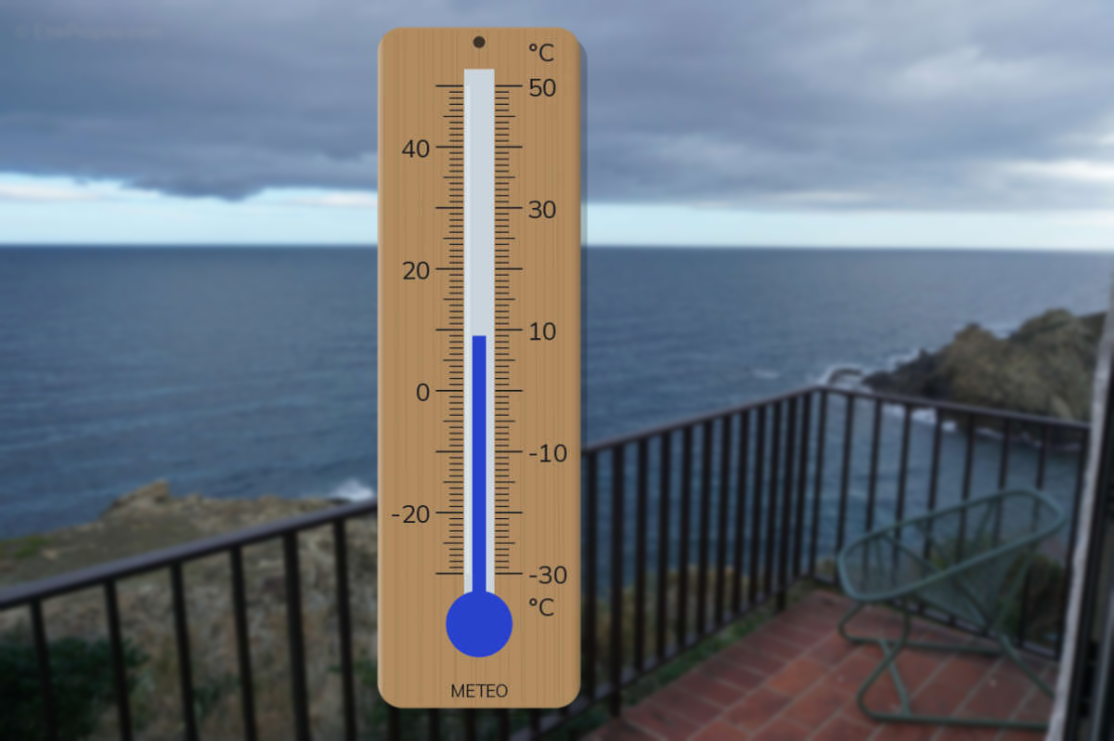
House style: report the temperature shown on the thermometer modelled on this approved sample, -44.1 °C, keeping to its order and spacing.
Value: 9 °C
